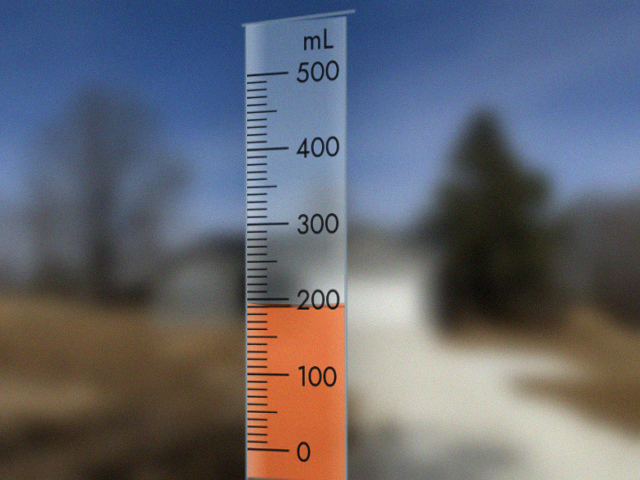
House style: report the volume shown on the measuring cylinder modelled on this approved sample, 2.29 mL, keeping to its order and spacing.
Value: 190 mL
